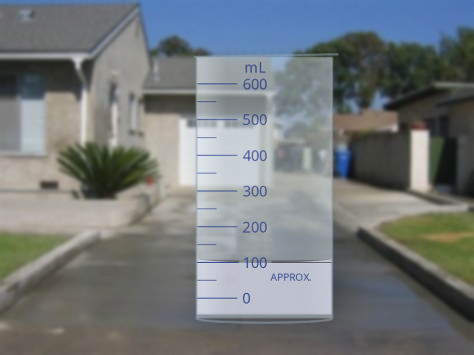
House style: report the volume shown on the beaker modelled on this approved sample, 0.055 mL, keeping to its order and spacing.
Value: 100 mL
